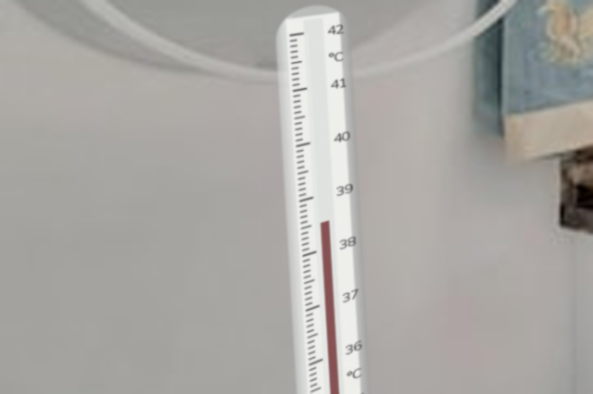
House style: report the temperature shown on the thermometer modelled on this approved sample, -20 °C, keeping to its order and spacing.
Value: 38.5 °C
